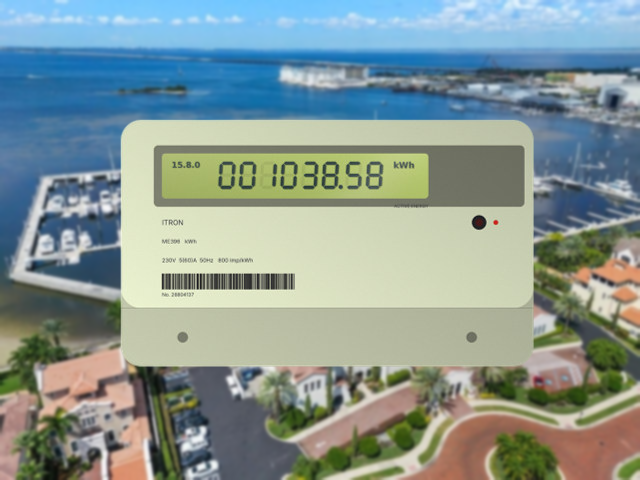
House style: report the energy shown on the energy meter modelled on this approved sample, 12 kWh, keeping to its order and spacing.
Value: 1038.58 kWh
